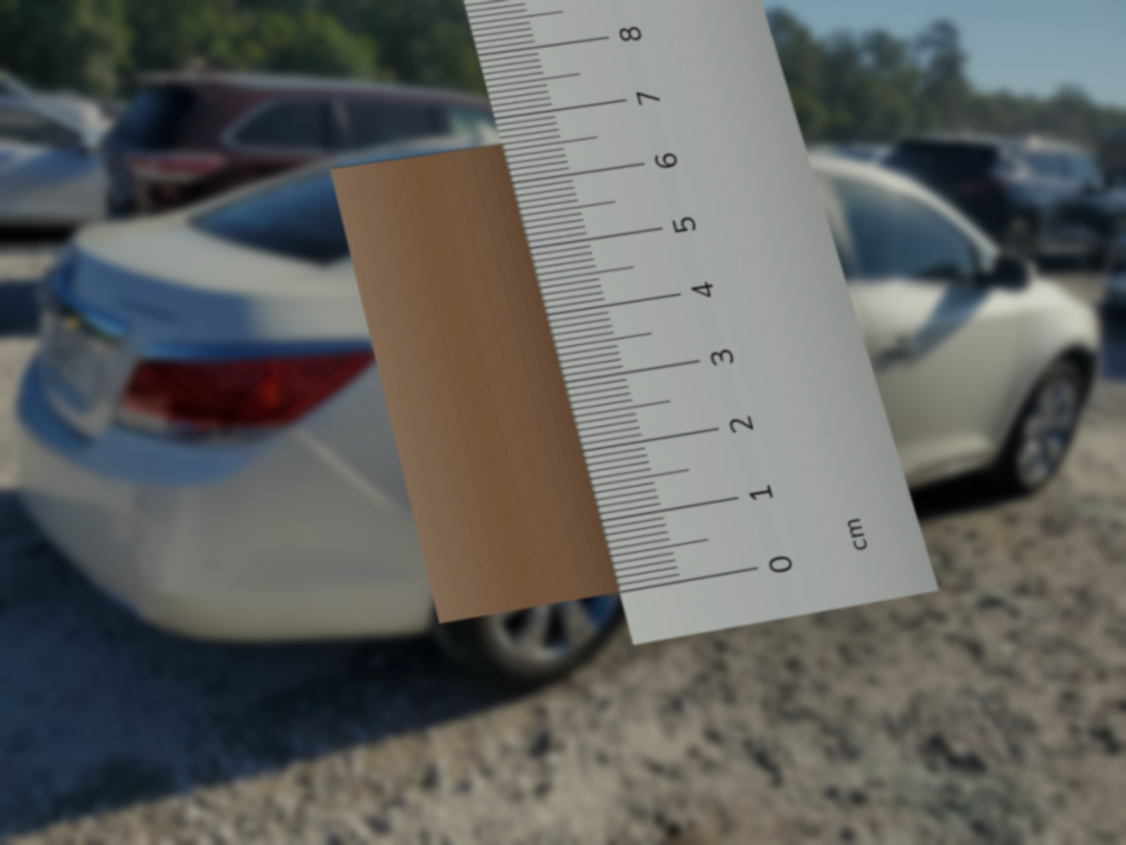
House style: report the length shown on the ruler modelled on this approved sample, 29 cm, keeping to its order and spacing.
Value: 6.6 cm
